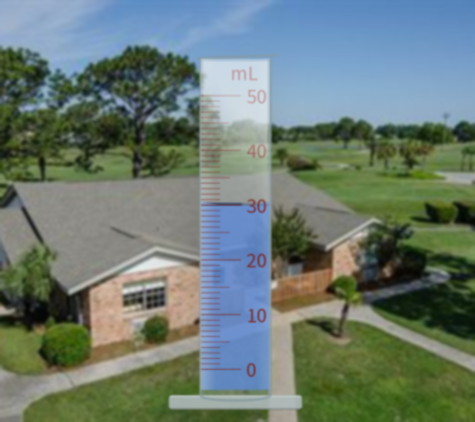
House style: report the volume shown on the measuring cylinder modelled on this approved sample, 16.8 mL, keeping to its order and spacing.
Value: 30 mL
